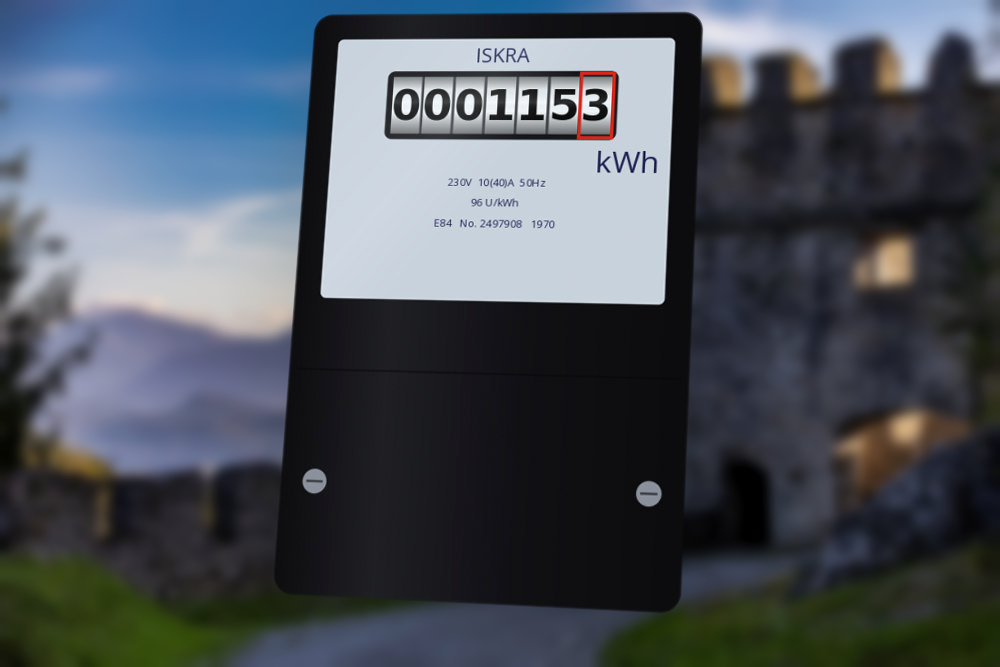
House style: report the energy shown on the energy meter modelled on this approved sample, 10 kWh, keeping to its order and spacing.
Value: 115.3 kWh
